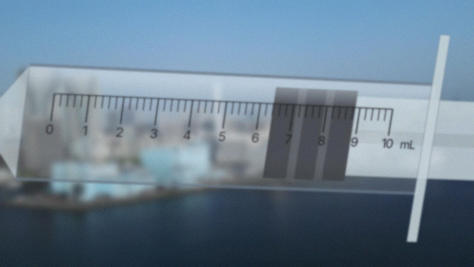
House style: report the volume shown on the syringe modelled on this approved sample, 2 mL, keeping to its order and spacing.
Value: 6.4 mL
